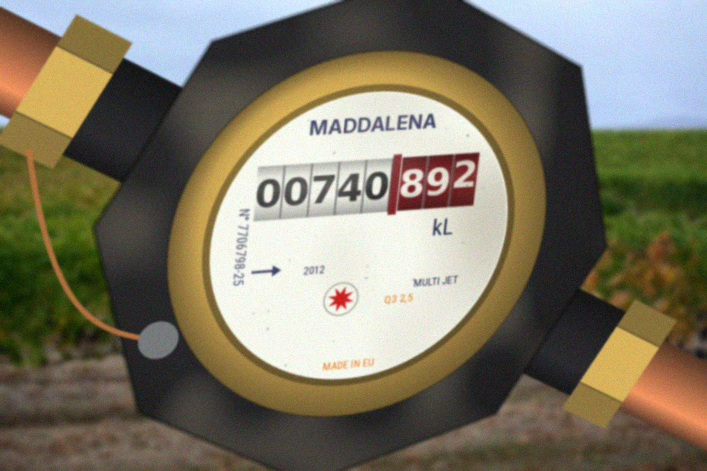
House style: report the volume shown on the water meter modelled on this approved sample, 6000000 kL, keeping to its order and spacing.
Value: 740.892 kL
